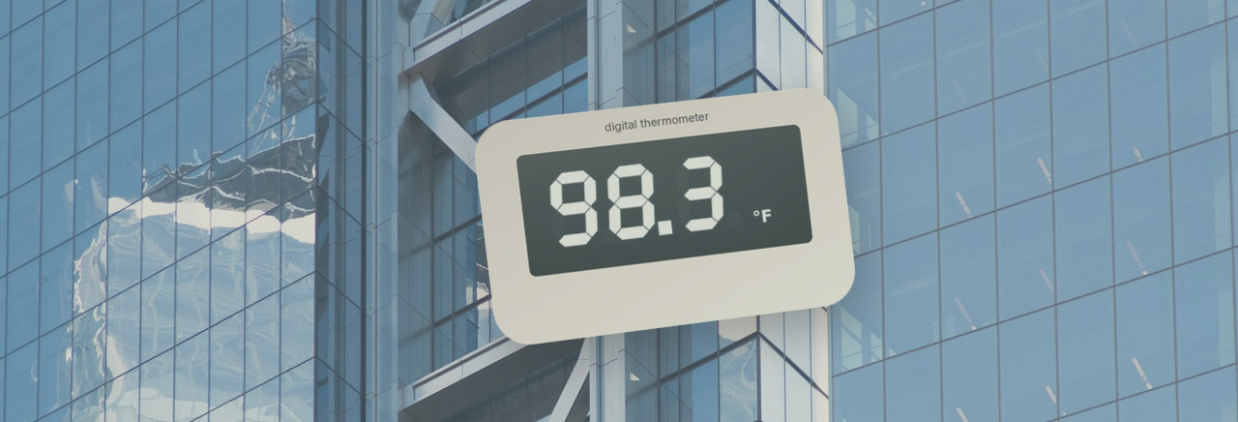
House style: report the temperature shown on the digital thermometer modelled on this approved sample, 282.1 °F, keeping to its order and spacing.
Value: 98.3 °F
